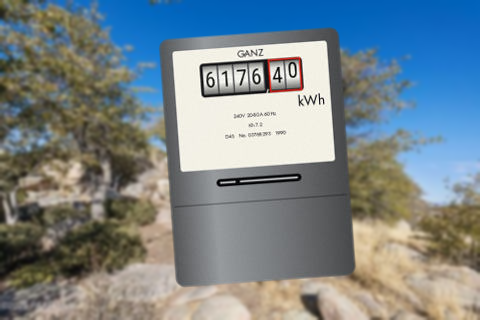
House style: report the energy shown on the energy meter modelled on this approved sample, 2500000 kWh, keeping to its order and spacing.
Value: 6176.40 kWh
